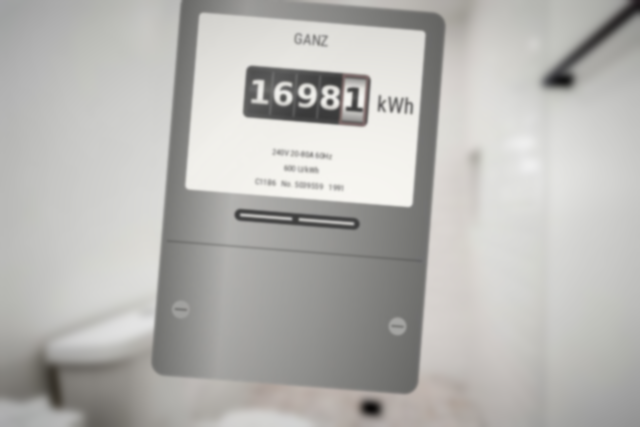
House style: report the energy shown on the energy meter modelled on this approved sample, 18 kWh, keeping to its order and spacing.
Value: 1698.1 kWh
